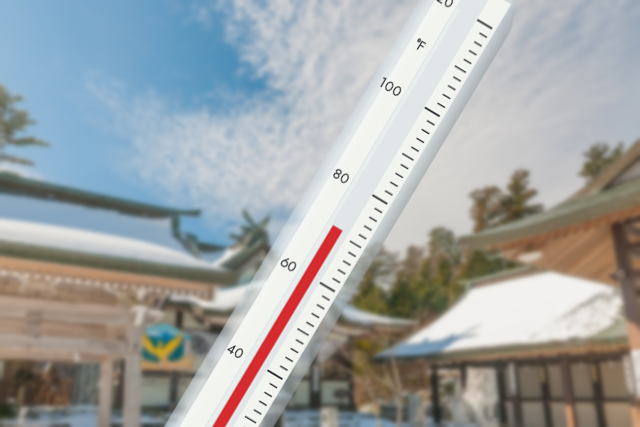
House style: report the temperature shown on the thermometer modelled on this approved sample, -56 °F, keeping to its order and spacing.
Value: 71 °F
